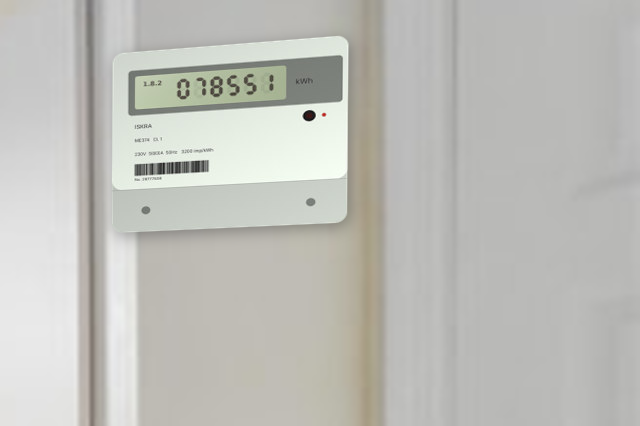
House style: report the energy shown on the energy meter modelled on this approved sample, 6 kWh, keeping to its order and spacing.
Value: 78551 kWh
